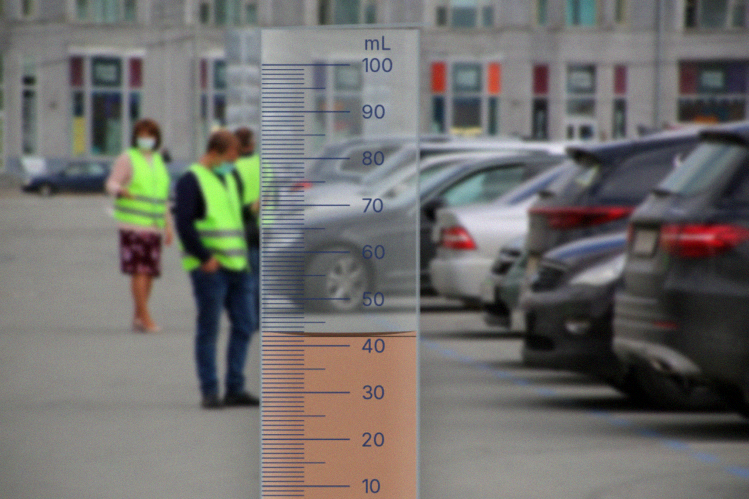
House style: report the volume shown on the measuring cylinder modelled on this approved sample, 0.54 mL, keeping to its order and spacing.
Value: 42 mL
